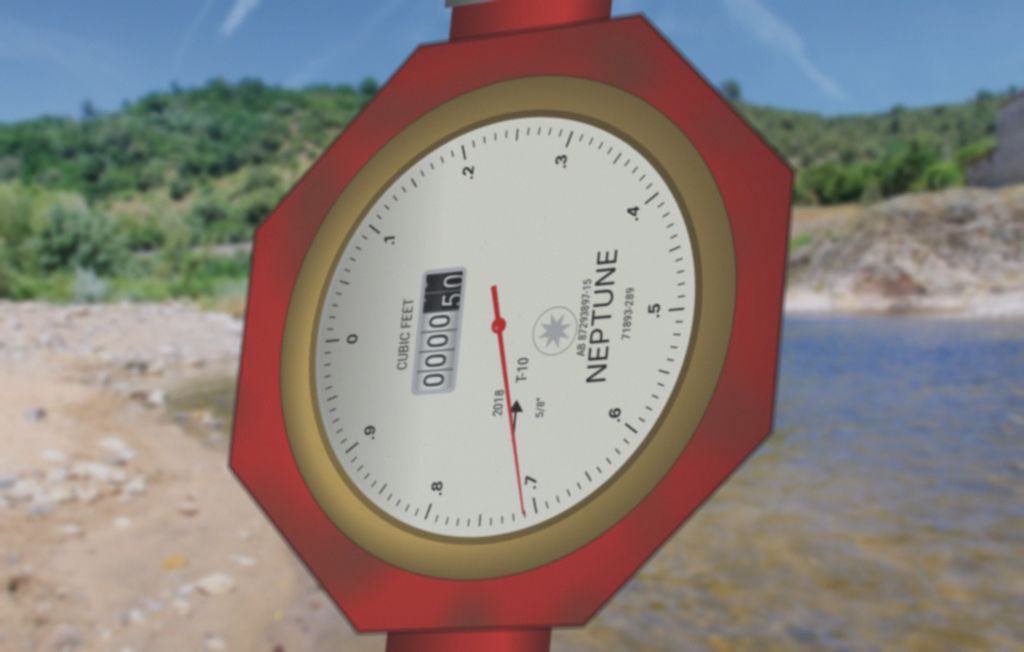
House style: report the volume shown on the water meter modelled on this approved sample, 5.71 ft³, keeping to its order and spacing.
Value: 49.71 ft³
